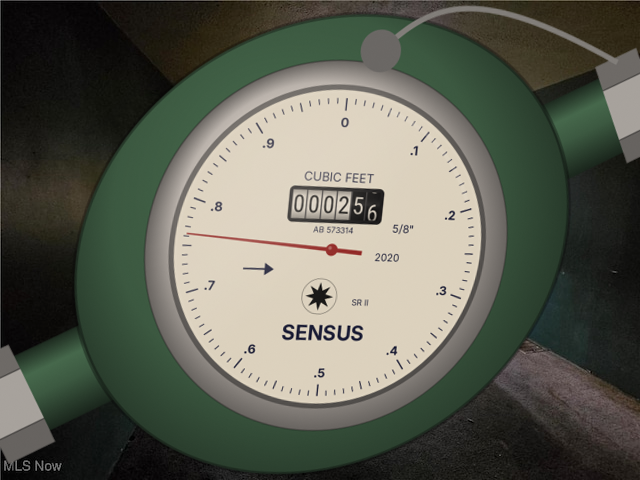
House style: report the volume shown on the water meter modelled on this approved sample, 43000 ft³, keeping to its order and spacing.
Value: 255.76 ft³
